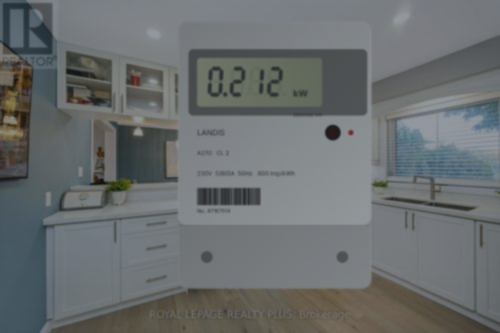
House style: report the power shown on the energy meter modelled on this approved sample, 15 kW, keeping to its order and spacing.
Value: 0.212 kW
